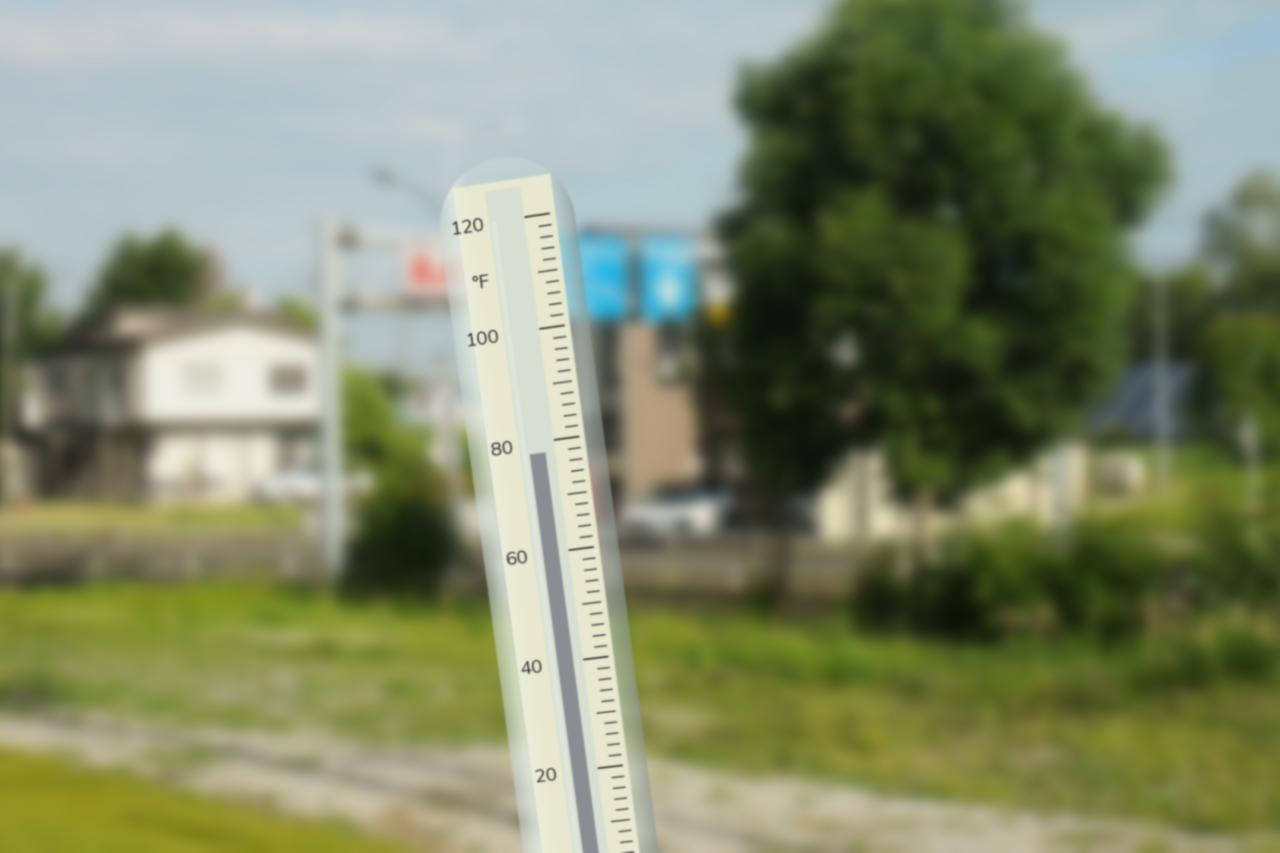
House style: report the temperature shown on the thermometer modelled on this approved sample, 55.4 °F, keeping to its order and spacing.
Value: 78 °F
